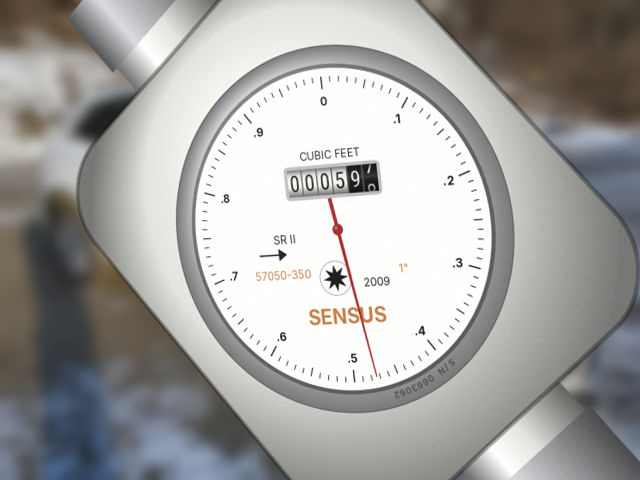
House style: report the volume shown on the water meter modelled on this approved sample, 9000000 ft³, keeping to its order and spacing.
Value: 597.47 ft³
